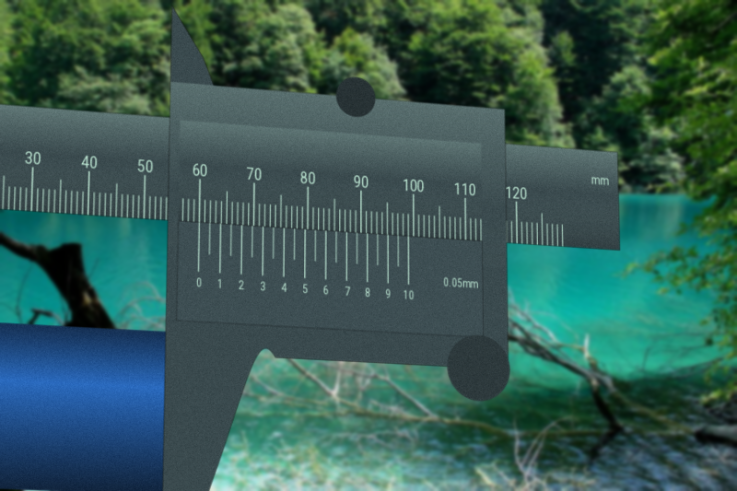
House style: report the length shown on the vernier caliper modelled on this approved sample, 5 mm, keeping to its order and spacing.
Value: 60.0 mm
